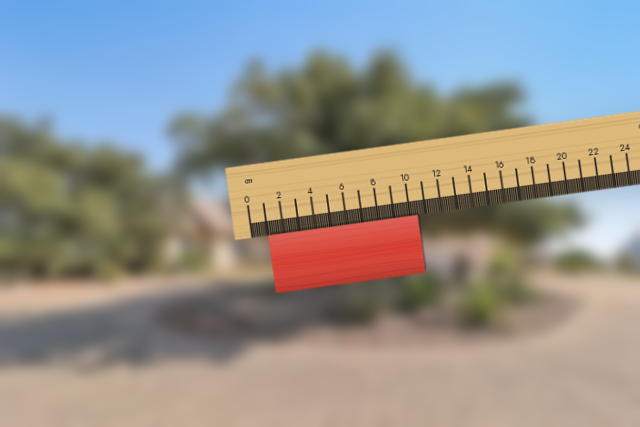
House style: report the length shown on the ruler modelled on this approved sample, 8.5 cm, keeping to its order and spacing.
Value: 9.5 cm
